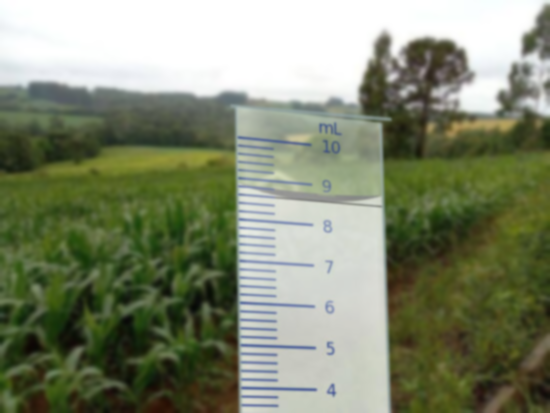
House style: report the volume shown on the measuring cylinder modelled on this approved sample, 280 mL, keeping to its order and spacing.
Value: 8.6 mL
